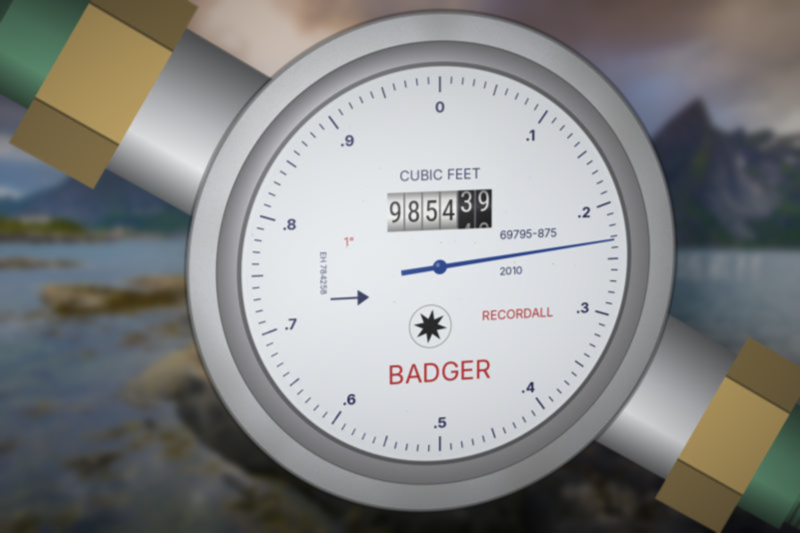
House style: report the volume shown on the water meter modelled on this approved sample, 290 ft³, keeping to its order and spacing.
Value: 985439.23 ft³
